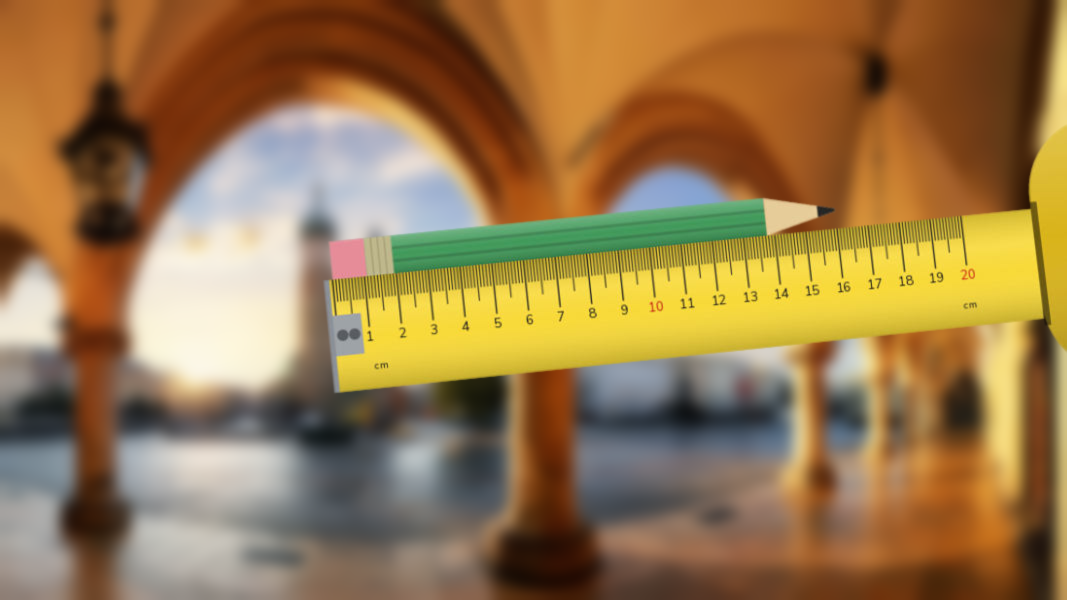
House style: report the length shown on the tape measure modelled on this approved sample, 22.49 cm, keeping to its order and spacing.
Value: 16 cm
